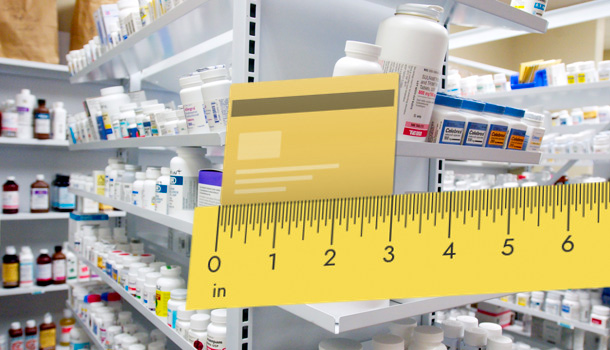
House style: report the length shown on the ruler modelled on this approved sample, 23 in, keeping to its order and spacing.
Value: 3 in
